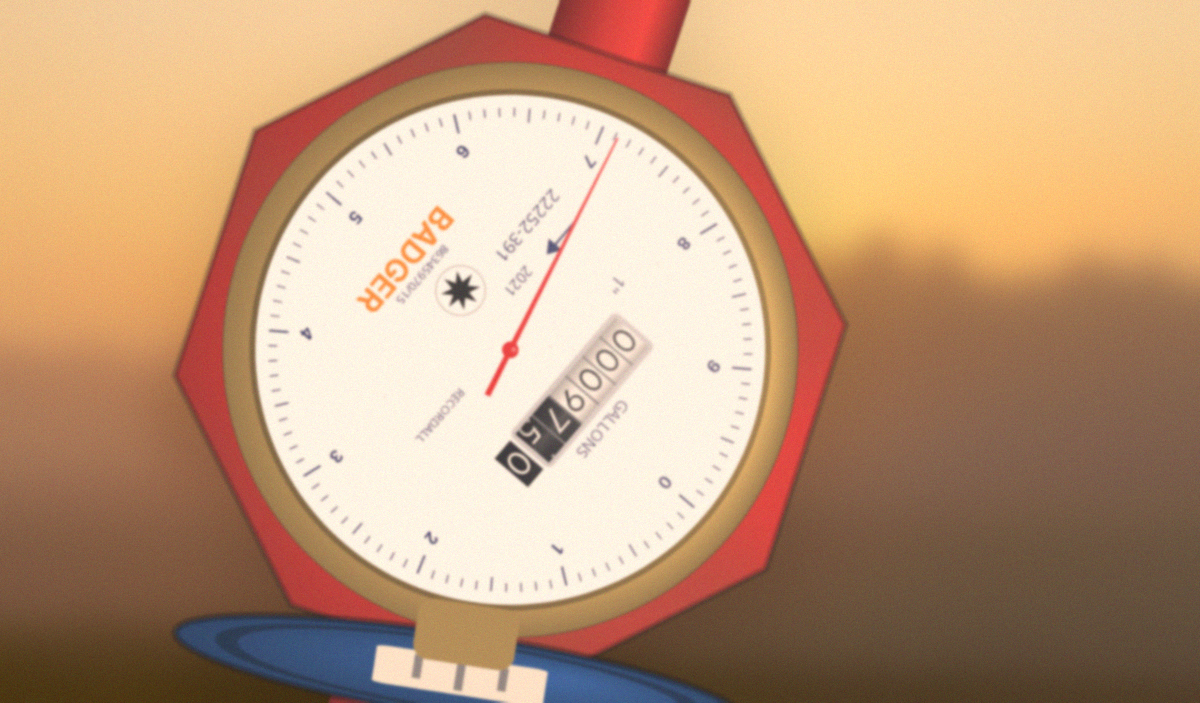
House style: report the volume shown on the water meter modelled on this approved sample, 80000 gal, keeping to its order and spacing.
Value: 9747.1 gal
